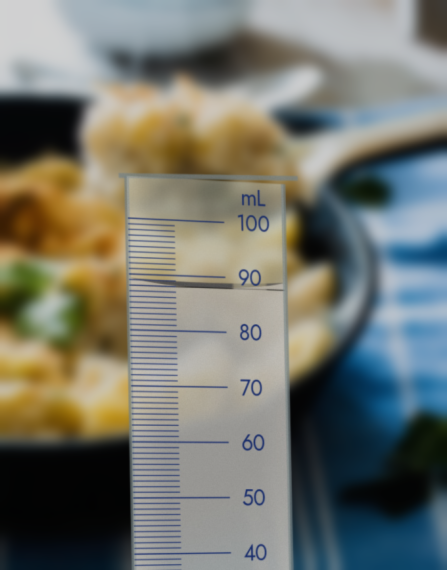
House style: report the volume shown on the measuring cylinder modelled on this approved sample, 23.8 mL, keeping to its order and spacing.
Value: 88 mL
